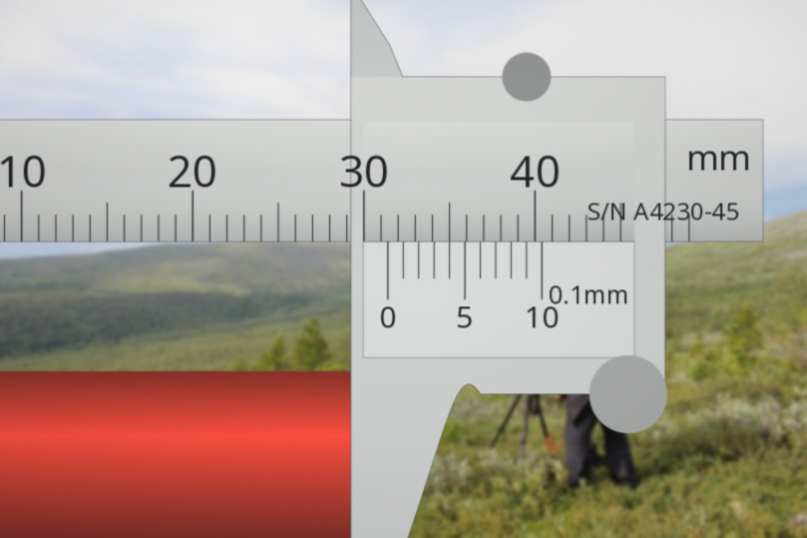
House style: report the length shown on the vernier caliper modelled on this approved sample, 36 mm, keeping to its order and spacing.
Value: 31.4 mm
